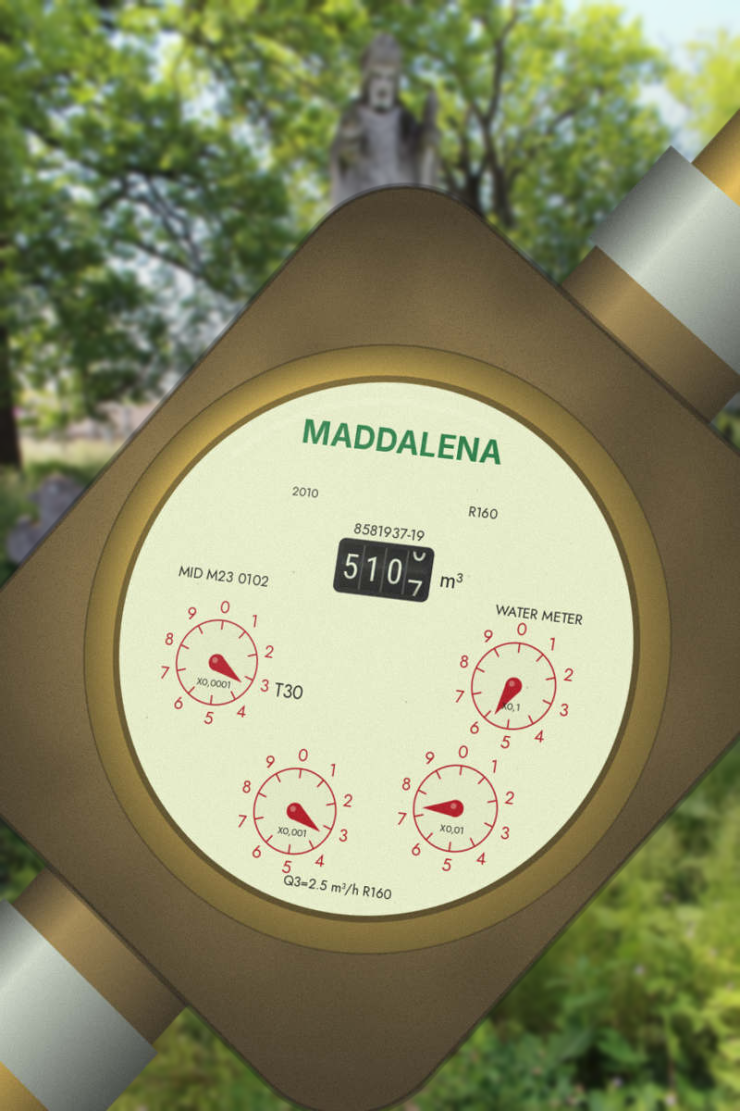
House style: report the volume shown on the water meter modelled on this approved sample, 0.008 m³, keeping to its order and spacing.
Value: 5106.5733 m³
